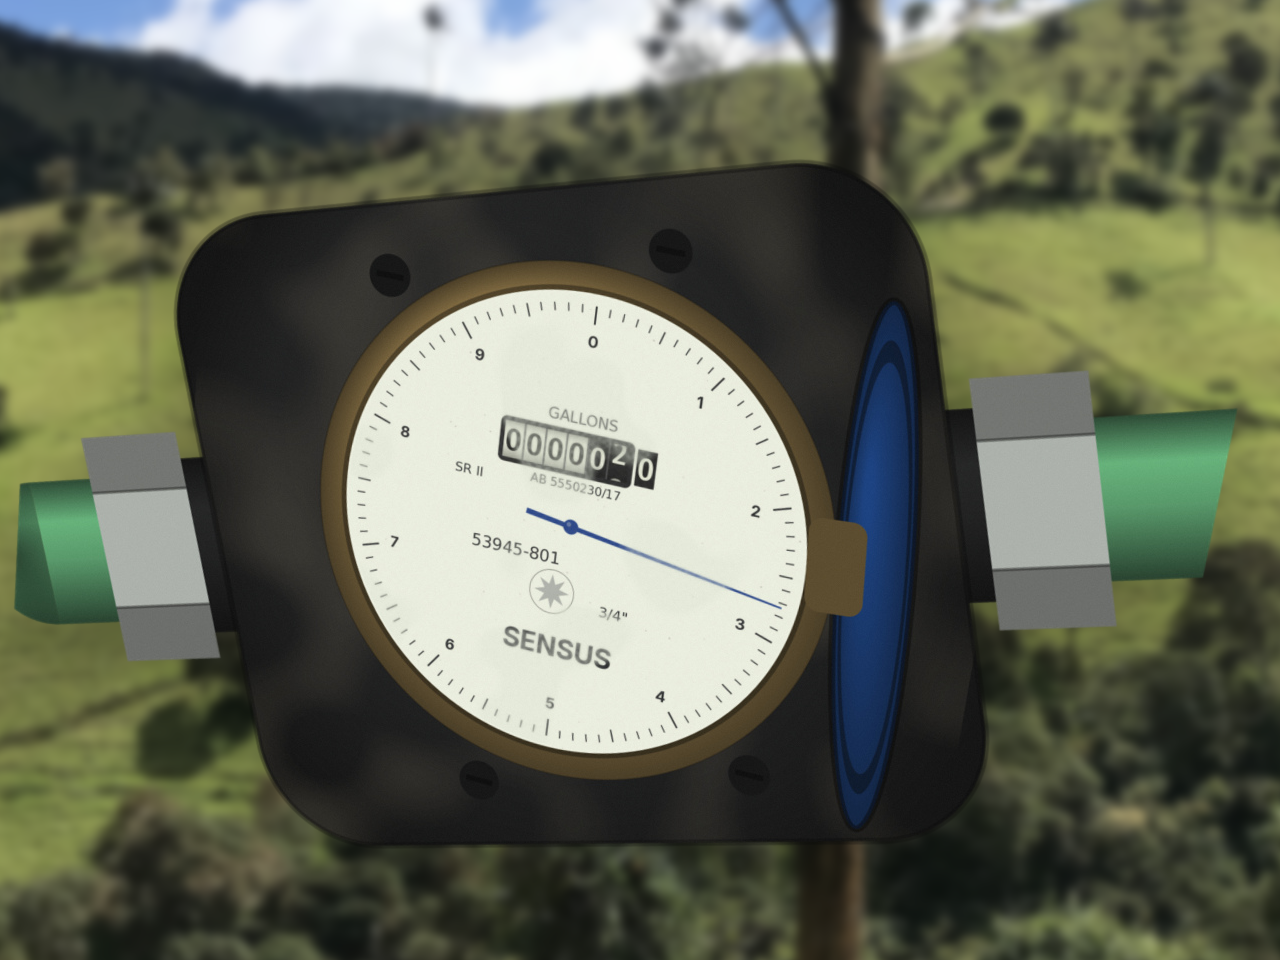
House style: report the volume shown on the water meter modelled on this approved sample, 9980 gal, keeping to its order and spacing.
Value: 22.7 gal
